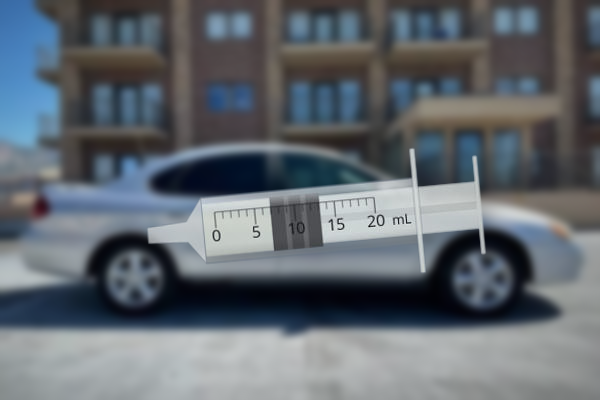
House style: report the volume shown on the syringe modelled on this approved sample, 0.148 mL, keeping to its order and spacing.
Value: 7 mL
